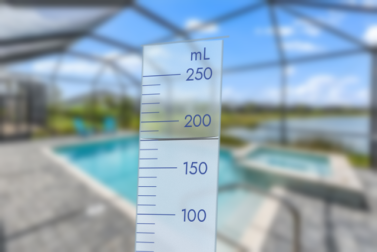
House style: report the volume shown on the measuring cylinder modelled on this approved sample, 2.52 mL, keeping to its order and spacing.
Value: 180 mL
